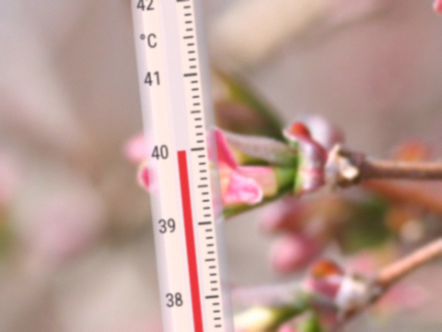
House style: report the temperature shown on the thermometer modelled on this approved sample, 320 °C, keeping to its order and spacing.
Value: 40 °C
